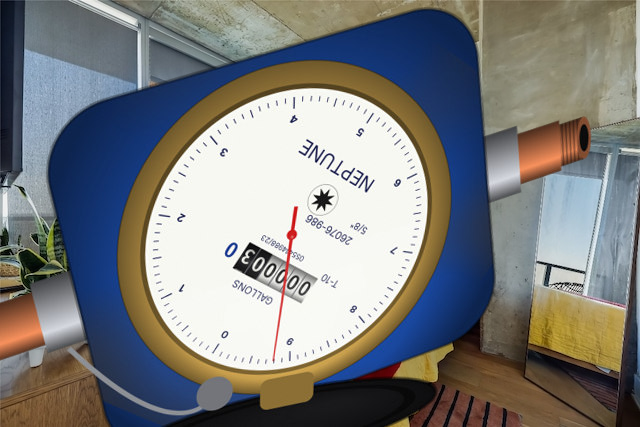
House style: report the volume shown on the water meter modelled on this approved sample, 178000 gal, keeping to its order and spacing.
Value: 29.2 gal
